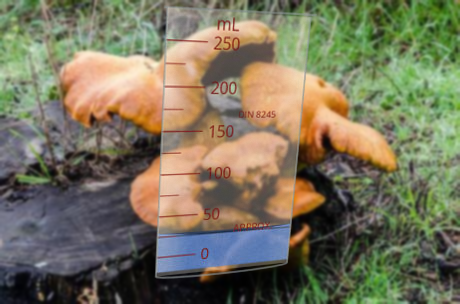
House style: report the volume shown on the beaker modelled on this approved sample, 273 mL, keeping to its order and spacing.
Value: 25 mL
